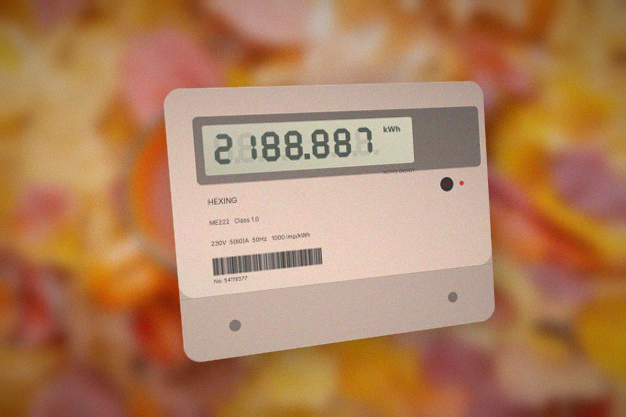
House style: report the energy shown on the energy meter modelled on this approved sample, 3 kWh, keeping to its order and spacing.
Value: 2188.887 kWh
